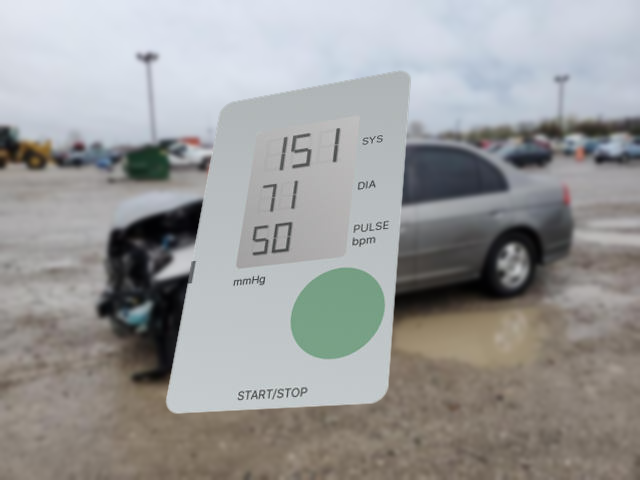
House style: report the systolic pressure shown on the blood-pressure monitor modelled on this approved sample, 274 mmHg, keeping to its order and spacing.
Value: 151 mmHg
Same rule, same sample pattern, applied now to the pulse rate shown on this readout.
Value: 50 bpm
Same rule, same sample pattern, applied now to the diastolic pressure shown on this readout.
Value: 71 mmHg
